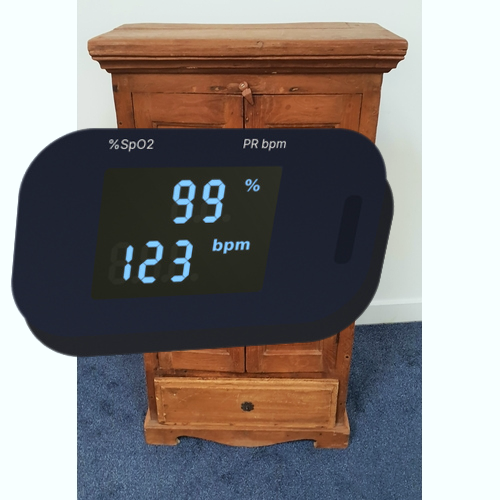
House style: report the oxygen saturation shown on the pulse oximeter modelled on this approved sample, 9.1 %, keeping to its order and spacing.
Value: 99 %
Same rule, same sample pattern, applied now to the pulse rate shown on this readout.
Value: 123 bpm
